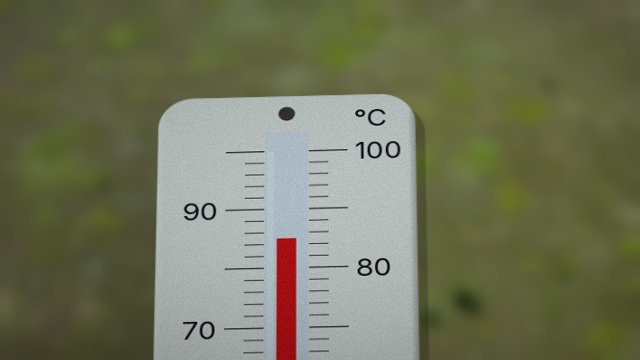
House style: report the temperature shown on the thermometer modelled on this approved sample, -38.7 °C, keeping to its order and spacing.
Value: 85 °C
